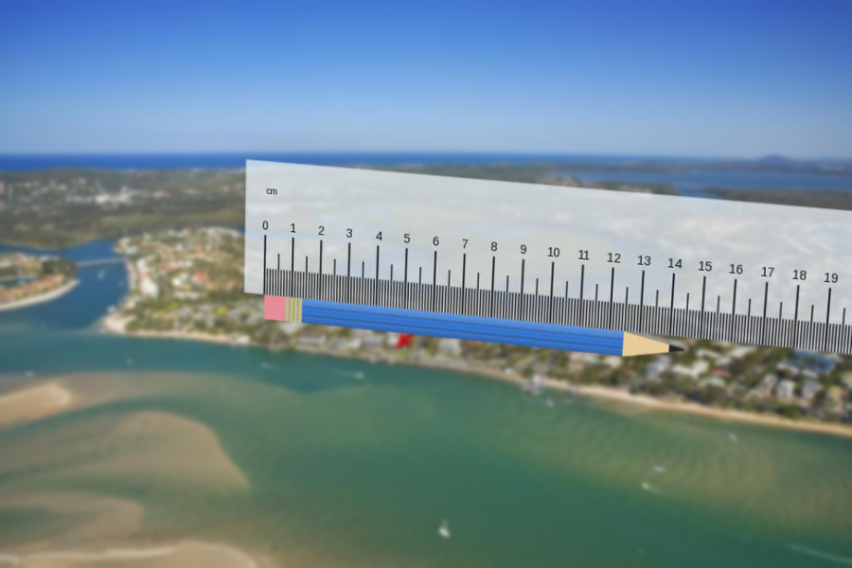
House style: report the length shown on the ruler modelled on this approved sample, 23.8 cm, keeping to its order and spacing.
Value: 14.5 cm
